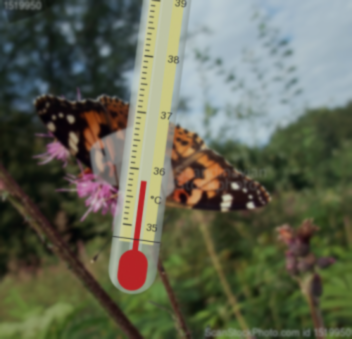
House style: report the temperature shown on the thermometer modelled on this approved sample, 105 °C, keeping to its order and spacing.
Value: 35.8 °C
